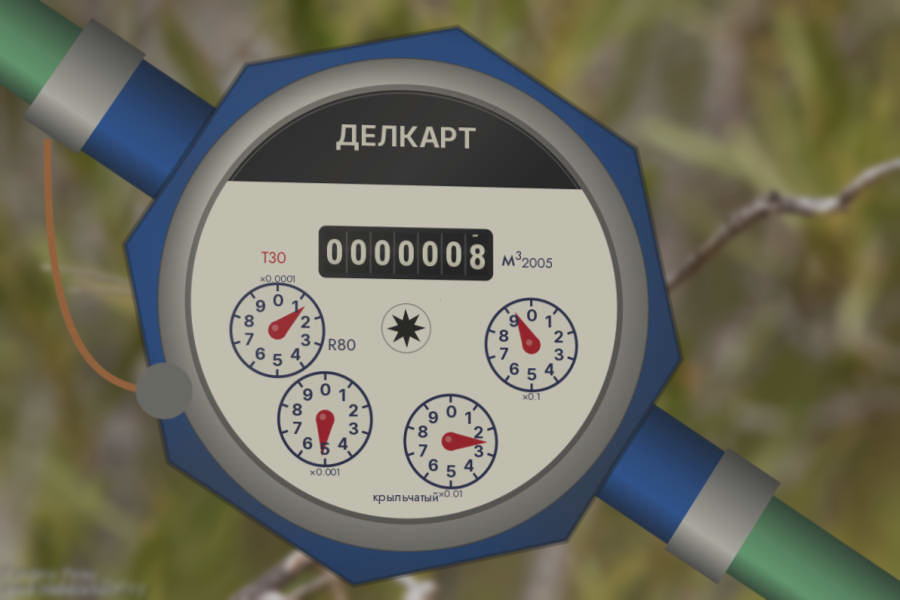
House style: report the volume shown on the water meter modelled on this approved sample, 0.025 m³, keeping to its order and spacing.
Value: 7.9251 m³
